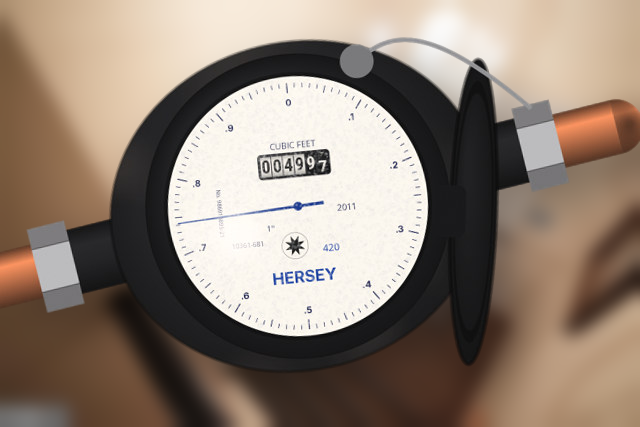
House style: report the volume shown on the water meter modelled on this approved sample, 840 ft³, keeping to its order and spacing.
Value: 4996.74 ft³
